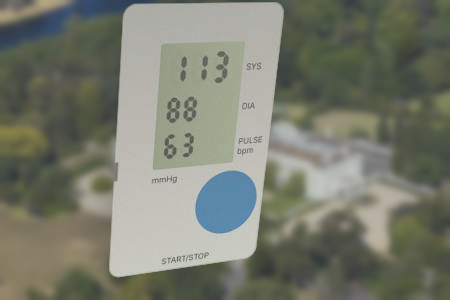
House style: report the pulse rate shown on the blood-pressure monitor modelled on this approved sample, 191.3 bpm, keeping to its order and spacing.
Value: 63 bpm
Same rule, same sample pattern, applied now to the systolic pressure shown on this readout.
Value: 113 mmHg
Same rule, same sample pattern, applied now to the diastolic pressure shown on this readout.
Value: 88 mmHg
